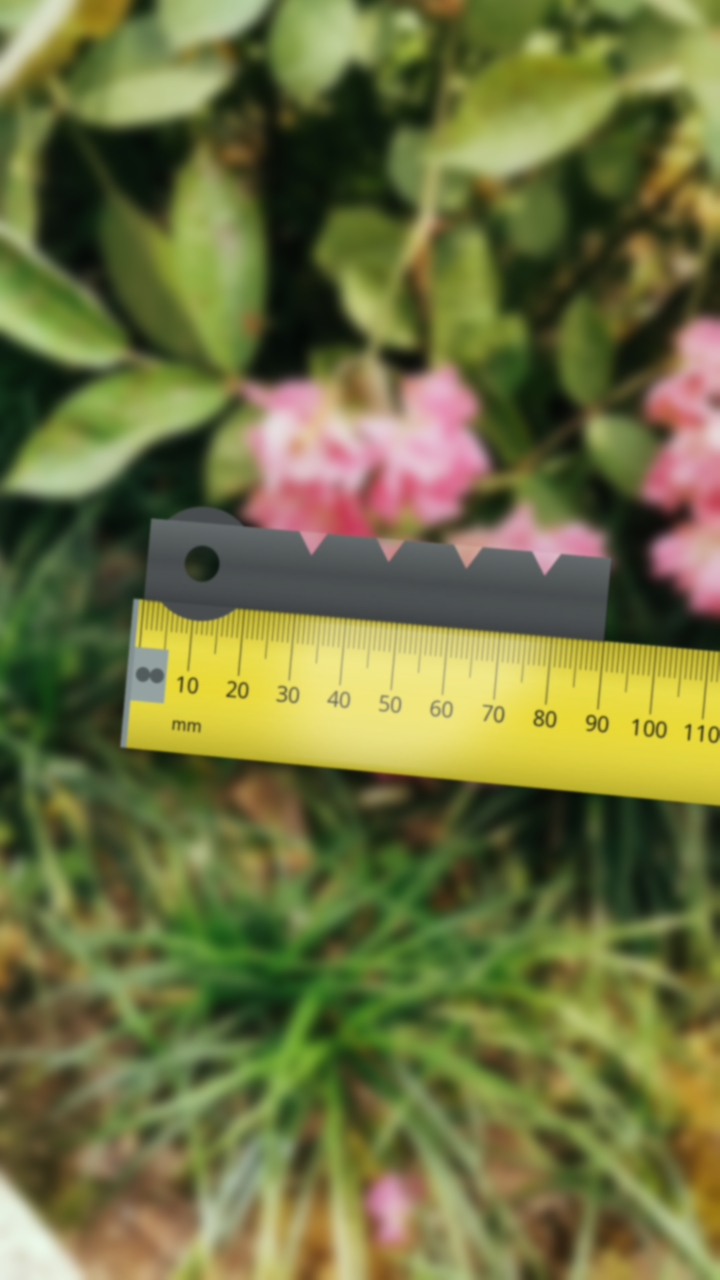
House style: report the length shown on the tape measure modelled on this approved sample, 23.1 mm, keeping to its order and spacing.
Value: 90 mm
